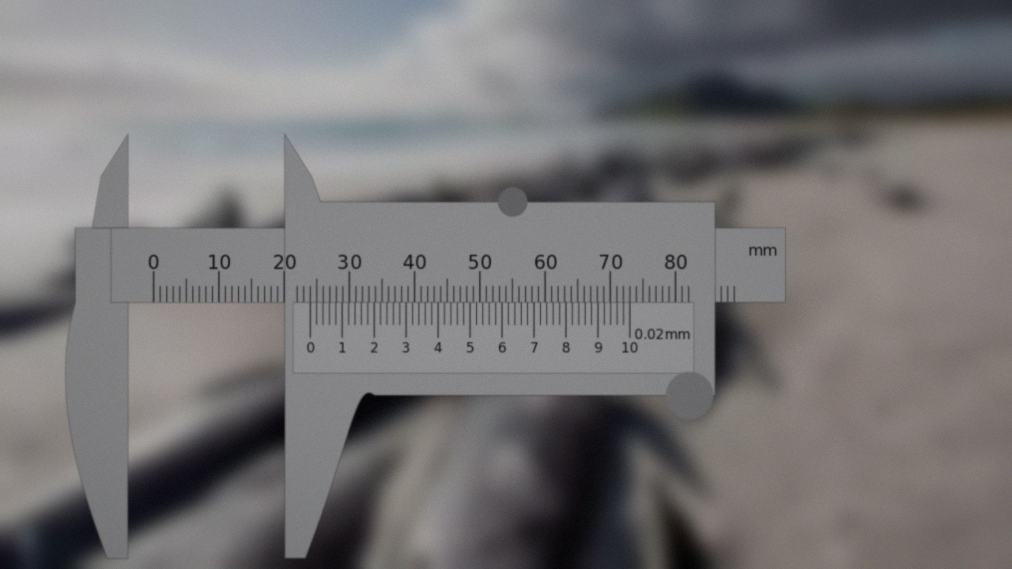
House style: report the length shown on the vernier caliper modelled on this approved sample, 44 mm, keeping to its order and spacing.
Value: 24.0 mm
